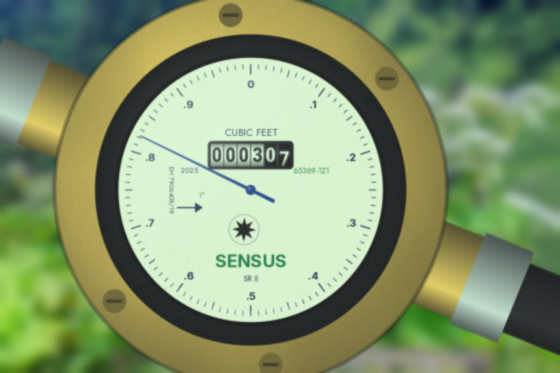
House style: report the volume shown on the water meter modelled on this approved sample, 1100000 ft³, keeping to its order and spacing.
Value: 306.82 ft³
